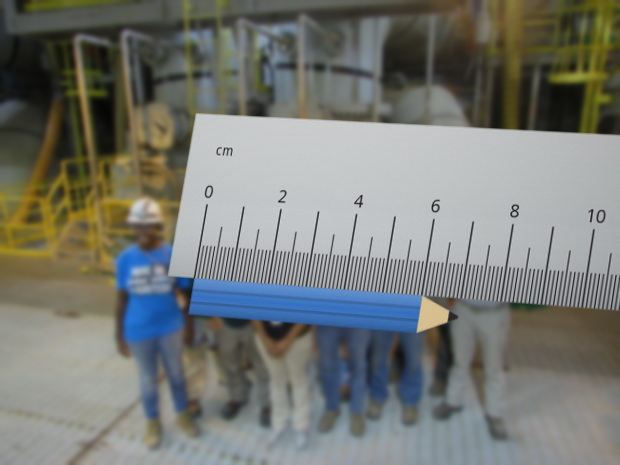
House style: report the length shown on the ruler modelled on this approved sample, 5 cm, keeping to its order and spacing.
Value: 7 cm
